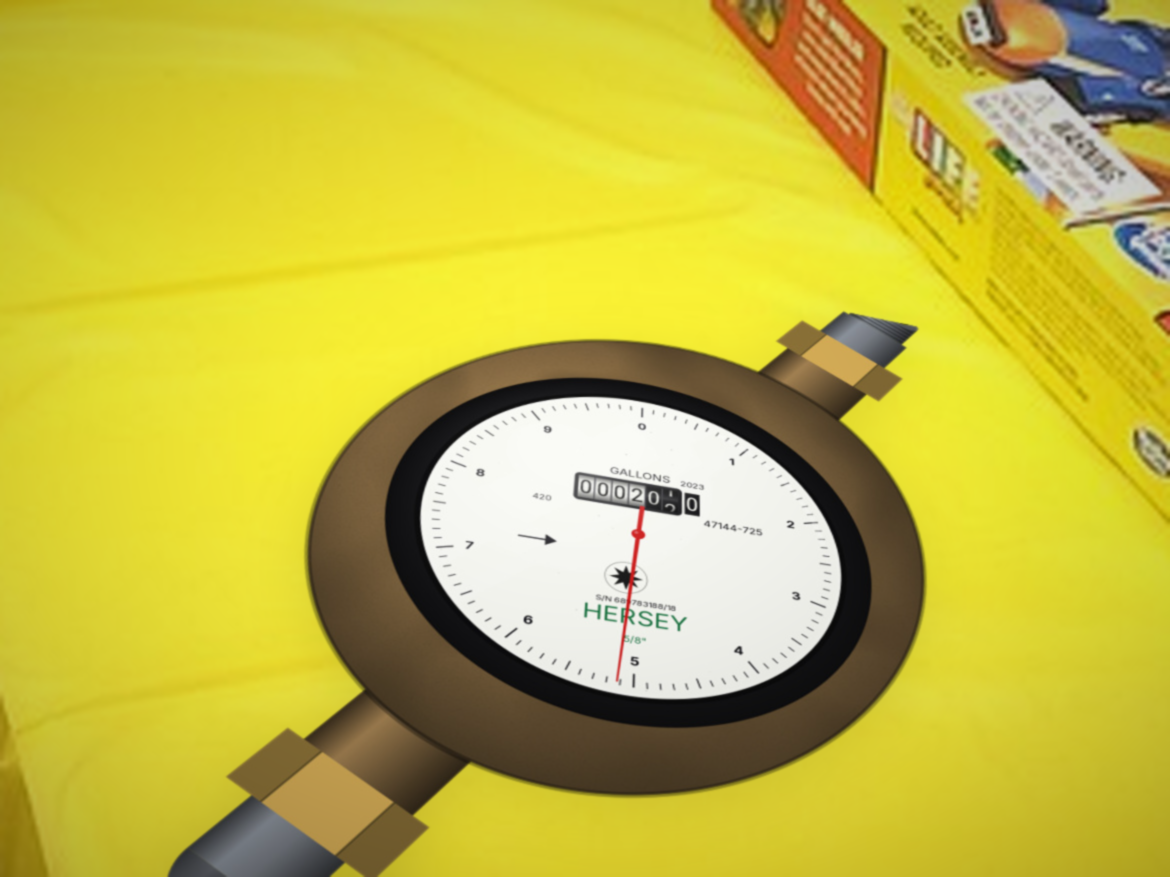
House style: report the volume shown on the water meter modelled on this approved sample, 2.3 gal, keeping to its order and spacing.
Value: 2015.1 gal
